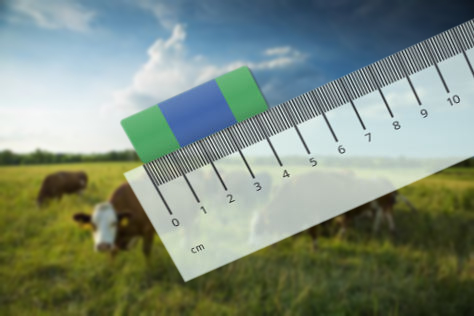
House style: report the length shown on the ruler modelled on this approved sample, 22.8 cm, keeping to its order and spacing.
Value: 4.5 cm
